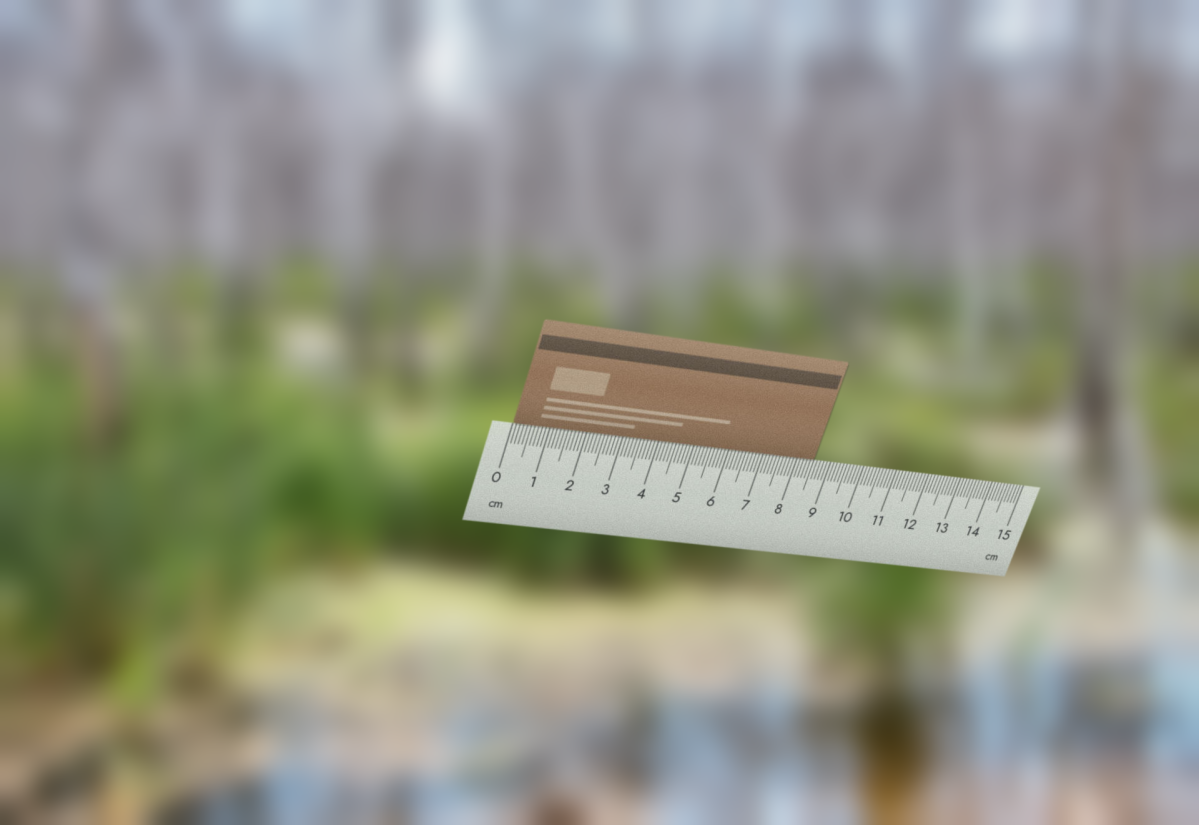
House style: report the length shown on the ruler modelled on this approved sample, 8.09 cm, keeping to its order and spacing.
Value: 8.5 cm
